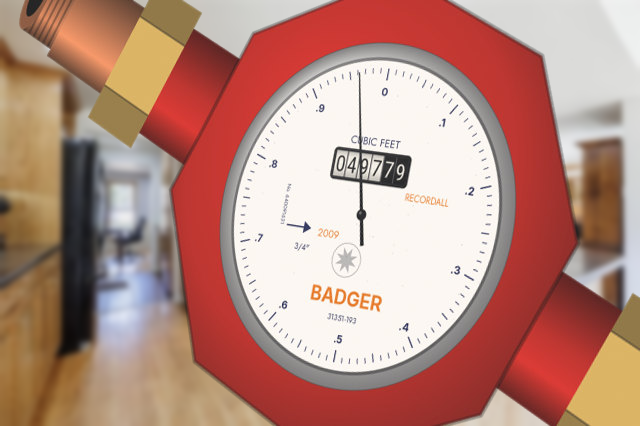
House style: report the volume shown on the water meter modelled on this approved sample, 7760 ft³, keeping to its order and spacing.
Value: 49778.96 ft³
